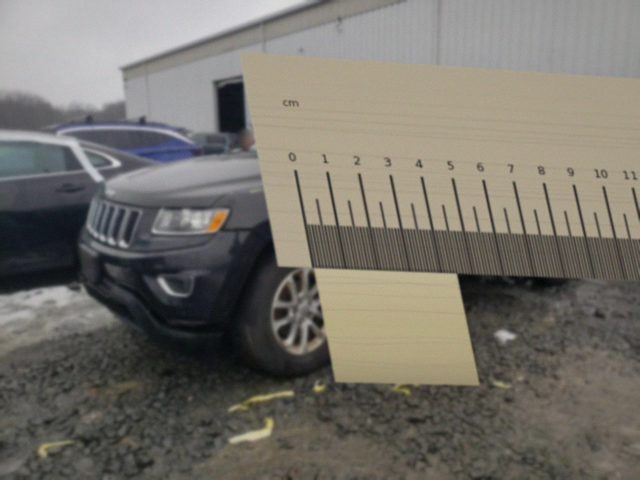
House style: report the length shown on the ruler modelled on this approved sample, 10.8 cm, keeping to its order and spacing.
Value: 4.5 cm
